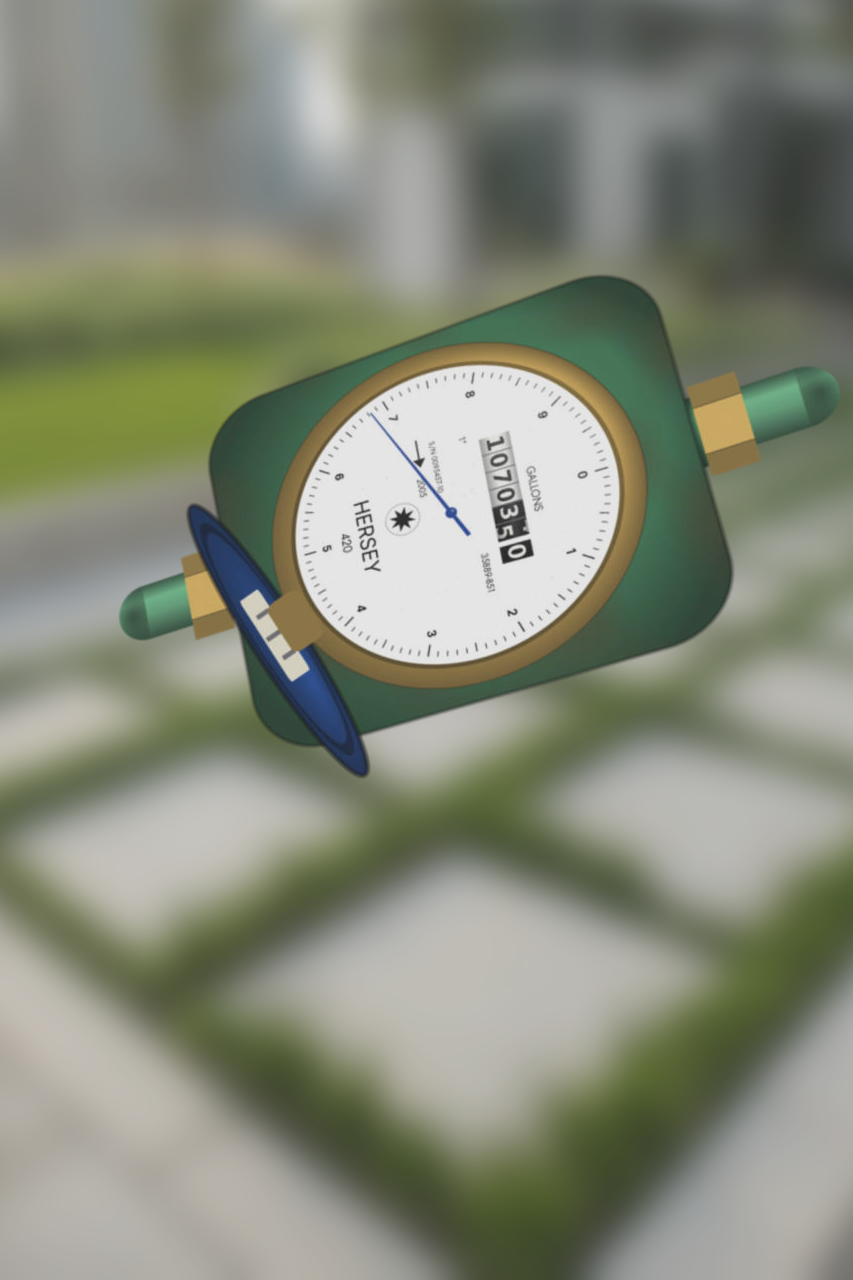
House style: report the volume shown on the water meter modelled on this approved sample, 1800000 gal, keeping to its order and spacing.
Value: 1070346.8 gal
